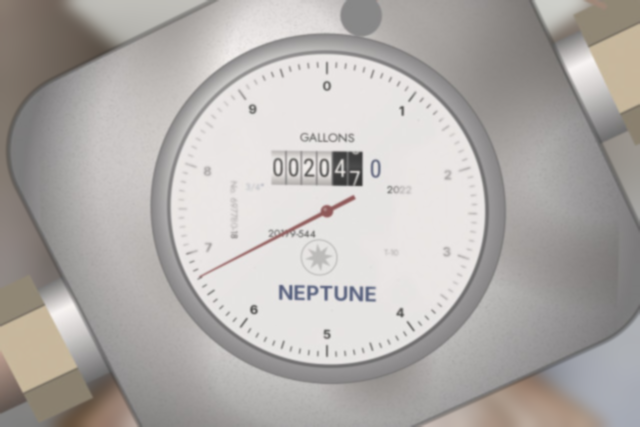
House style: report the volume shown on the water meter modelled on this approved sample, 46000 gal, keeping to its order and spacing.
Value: 20466.7 gal
